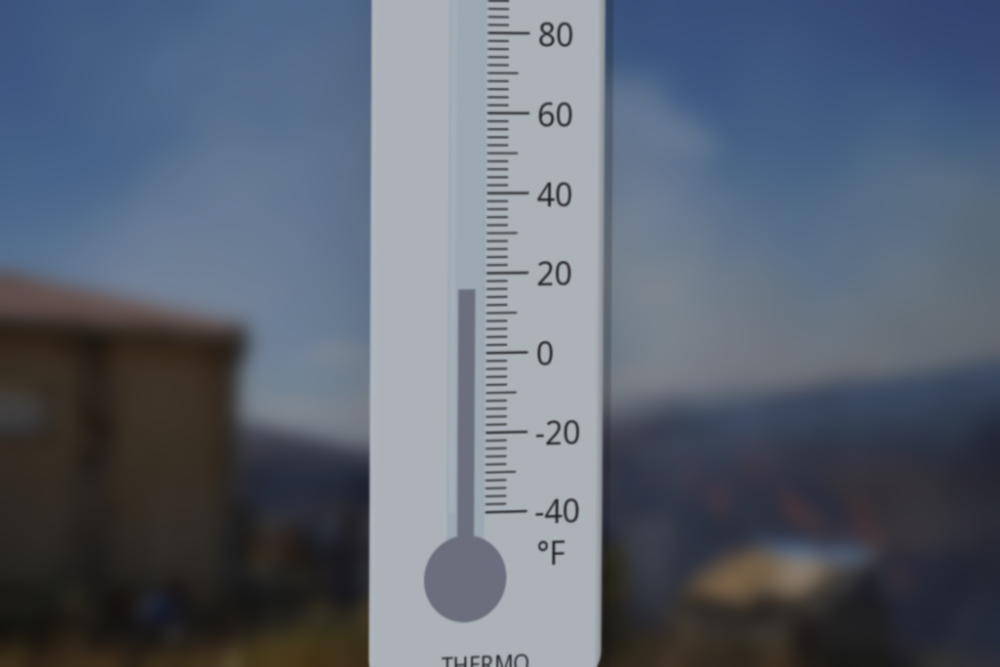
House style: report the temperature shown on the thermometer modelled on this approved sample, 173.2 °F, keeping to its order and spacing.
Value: 16 °F
